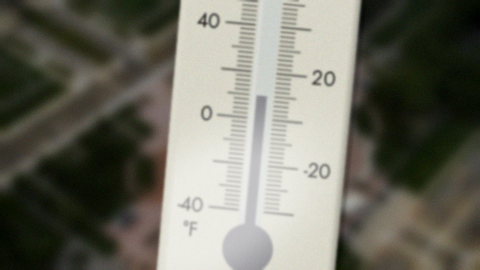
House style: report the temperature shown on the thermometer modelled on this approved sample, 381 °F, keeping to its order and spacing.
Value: 10 °F
